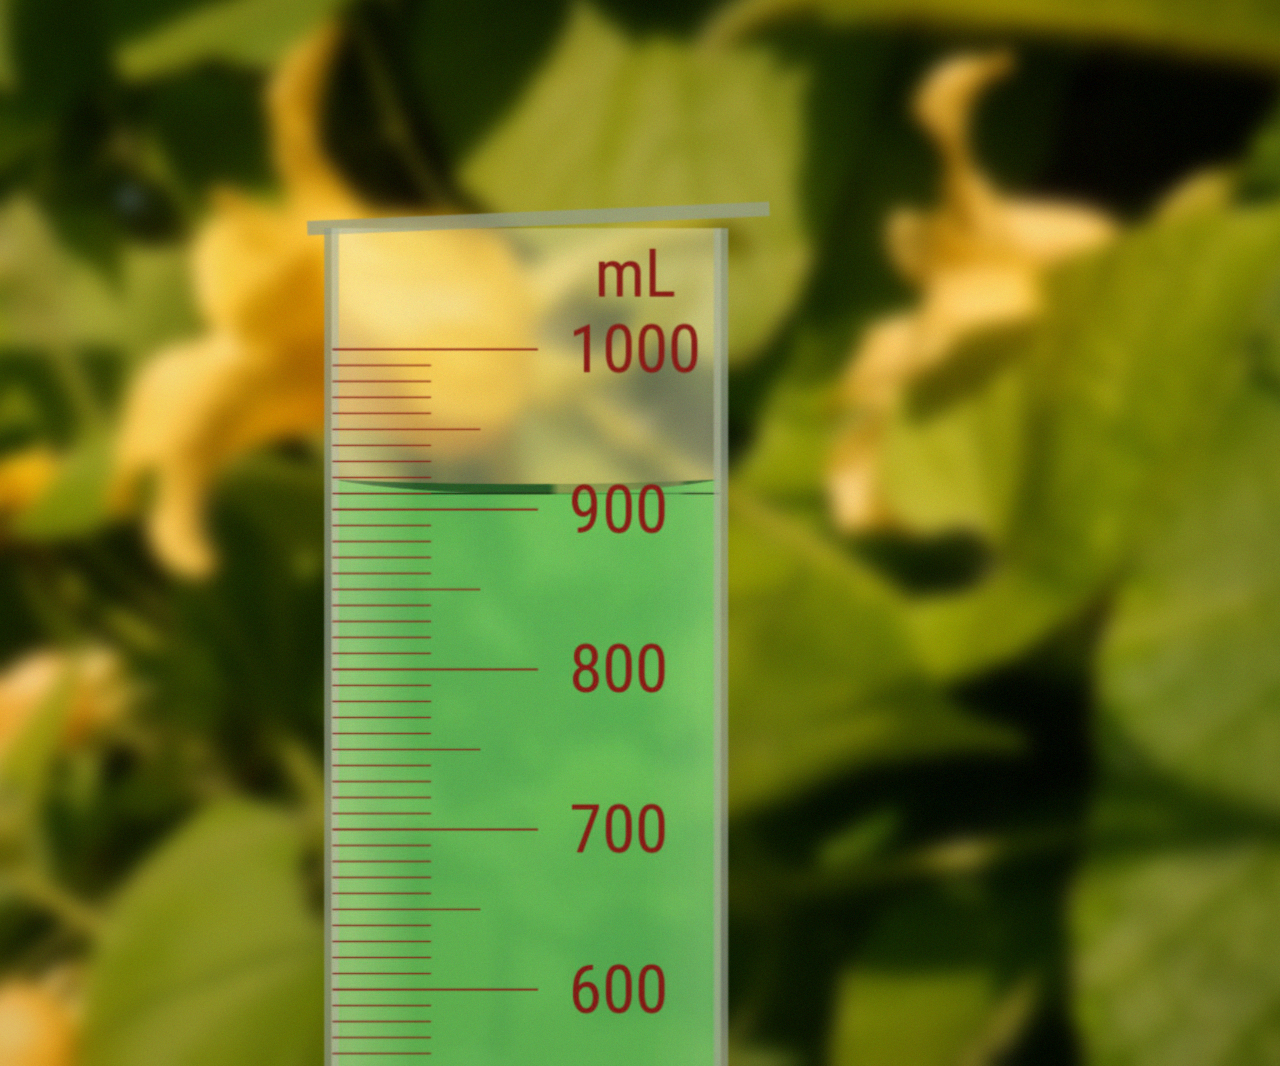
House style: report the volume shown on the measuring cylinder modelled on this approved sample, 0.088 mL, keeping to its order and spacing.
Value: 910 mL
